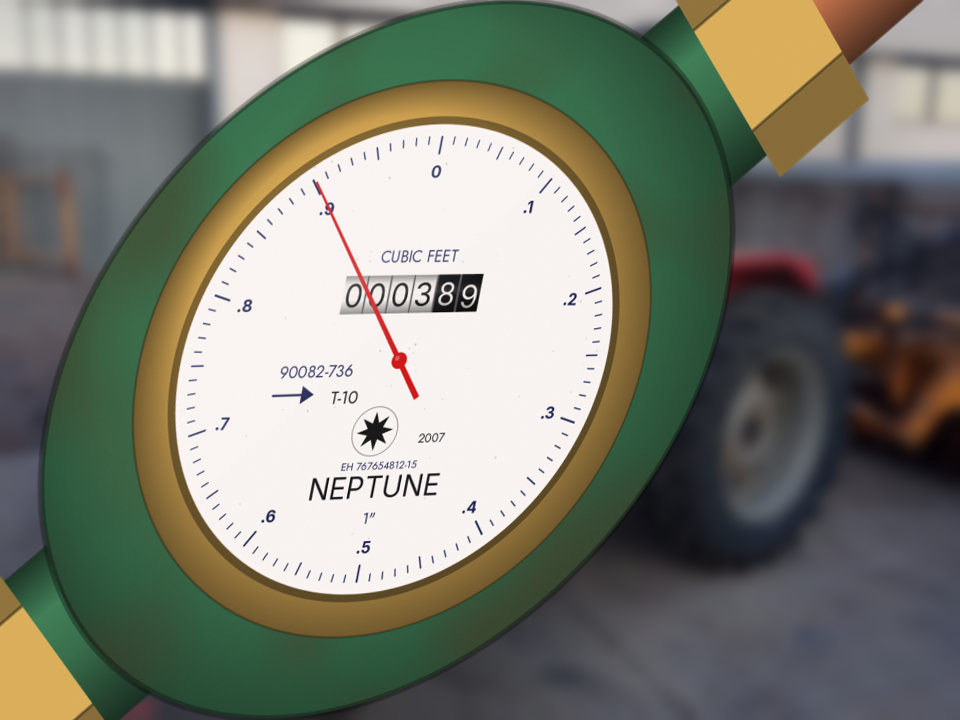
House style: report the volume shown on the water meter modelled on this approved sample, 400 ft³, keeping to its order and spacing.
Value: 388.90 ft³
